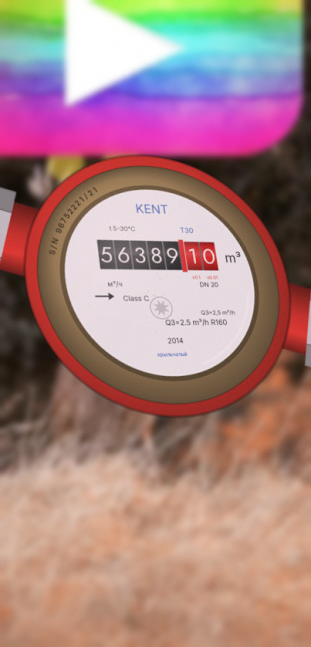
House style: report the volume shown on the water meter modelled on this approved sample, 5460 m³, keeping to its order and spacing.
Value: 56389.10 m³
